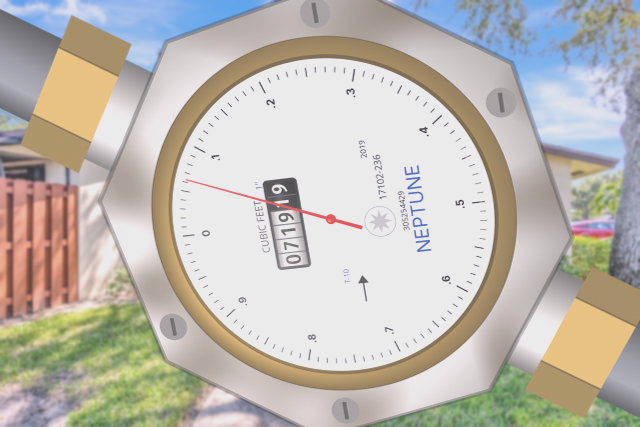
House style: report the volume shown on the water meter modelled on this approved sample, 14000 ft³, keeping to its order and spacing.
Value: 71919.06 ft³
